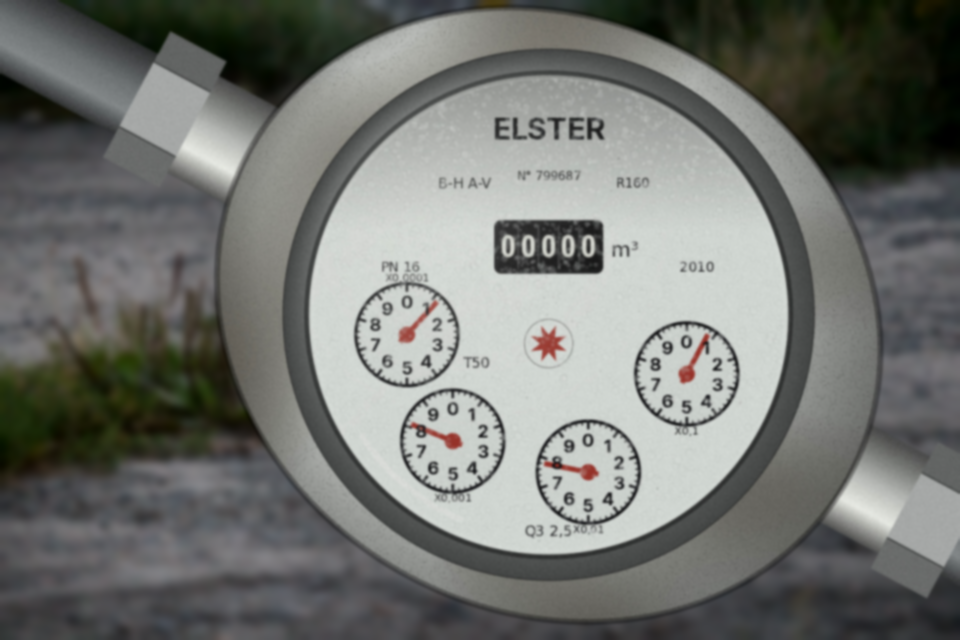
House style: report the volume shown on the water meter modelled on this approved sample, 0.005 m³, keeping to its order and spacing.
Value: 0.0781 m³
